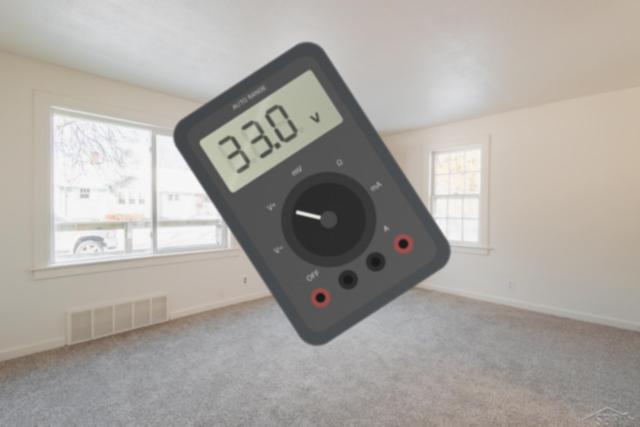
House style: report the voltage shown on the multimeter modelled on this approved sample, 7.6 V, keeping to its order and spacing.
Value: 33.0 V
